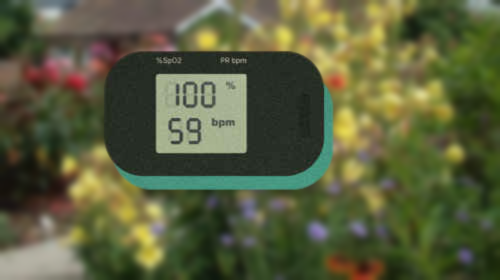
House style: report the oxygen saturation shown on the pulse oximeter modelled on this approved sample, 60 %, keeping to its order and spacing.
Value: 100 %
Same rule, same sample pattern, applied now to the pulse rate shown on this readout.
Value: 59 bpm
